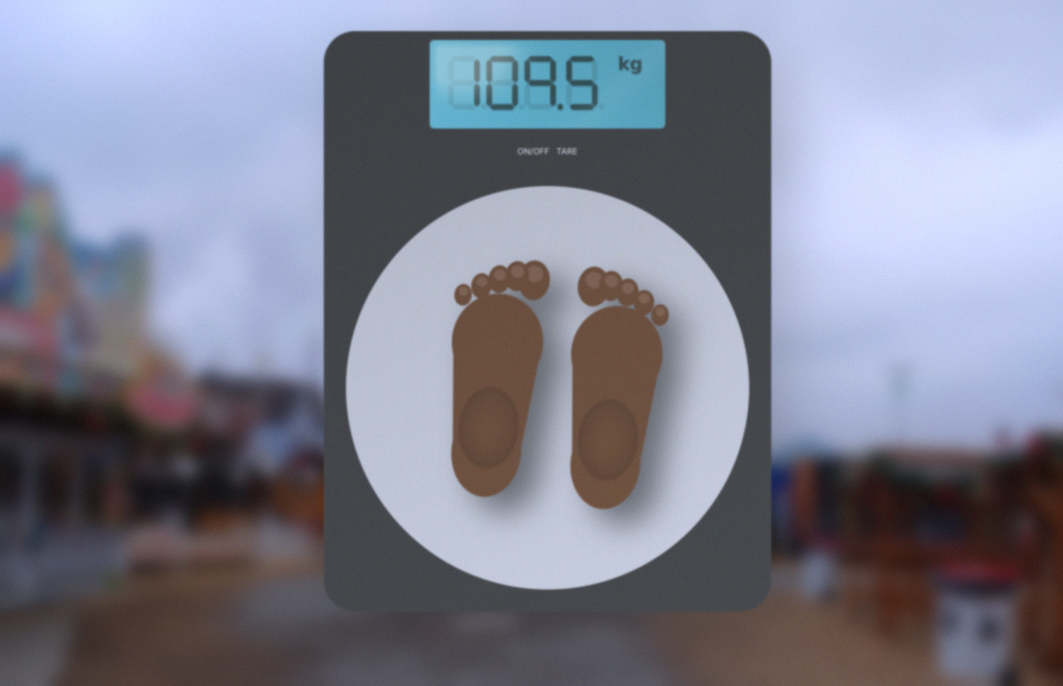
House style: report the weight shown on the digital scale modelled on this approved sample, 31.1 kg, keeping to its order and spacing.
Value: 109.5 kg
